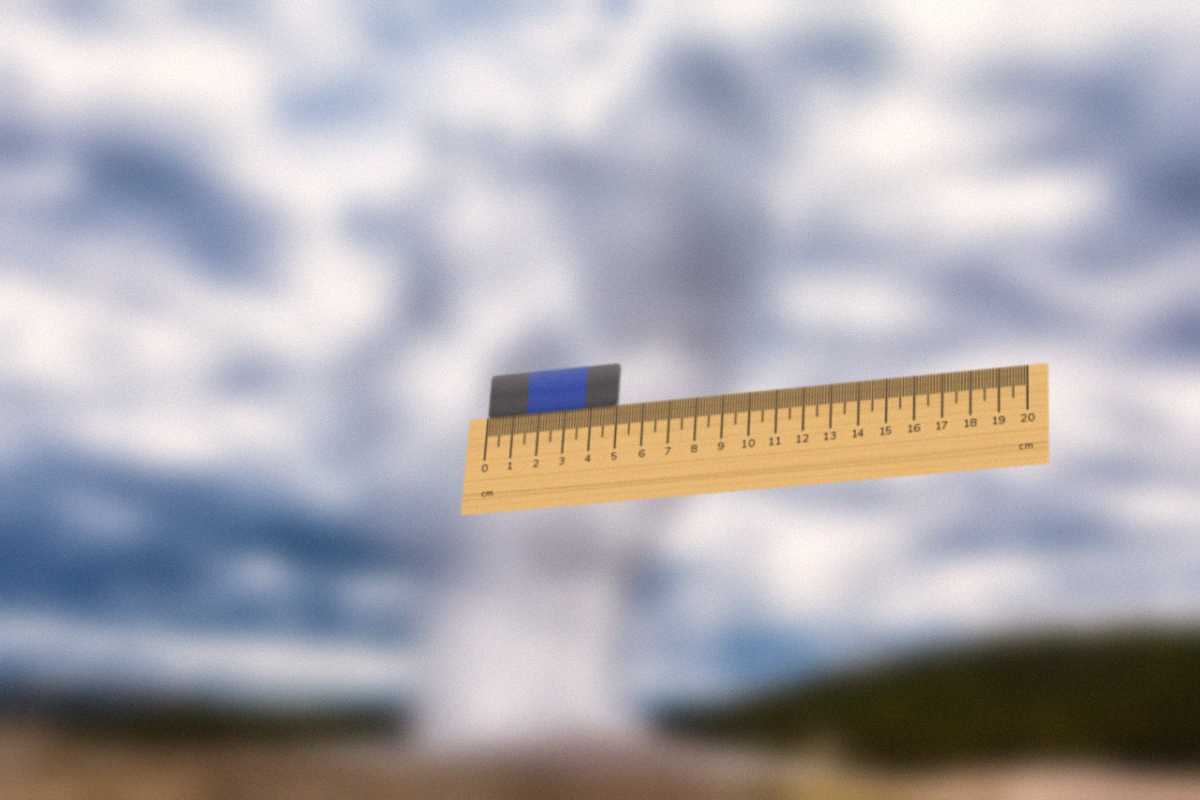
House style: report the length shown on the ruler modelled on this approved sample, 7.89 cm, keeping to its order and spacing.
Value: 5 cm
